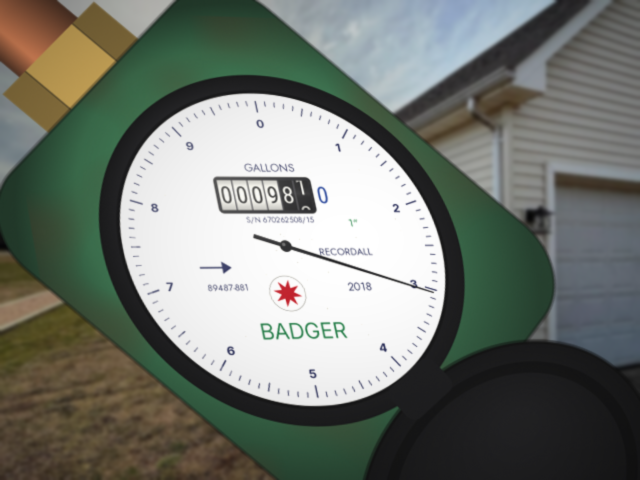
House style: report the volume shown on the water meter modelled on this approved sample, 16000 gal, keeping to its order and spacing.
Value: 9813.0 gal
